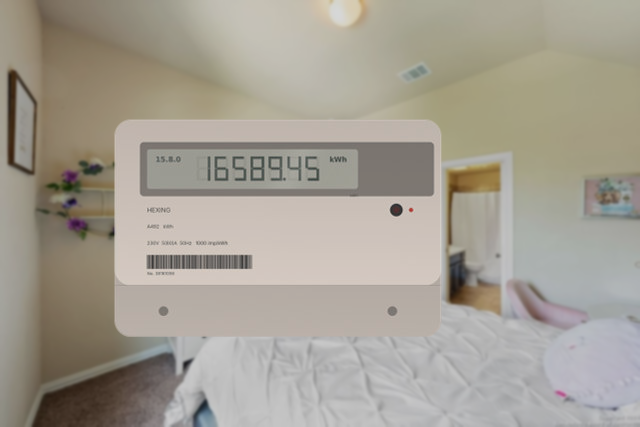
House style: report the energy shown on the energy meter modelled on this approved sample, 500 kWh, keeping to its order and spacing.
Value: 16589.45 kWh
